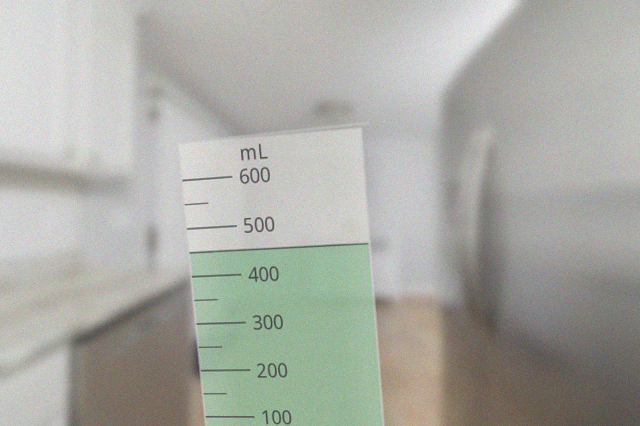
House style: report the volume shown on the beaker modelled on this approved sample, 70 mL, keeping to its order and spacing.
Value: 450 mL
